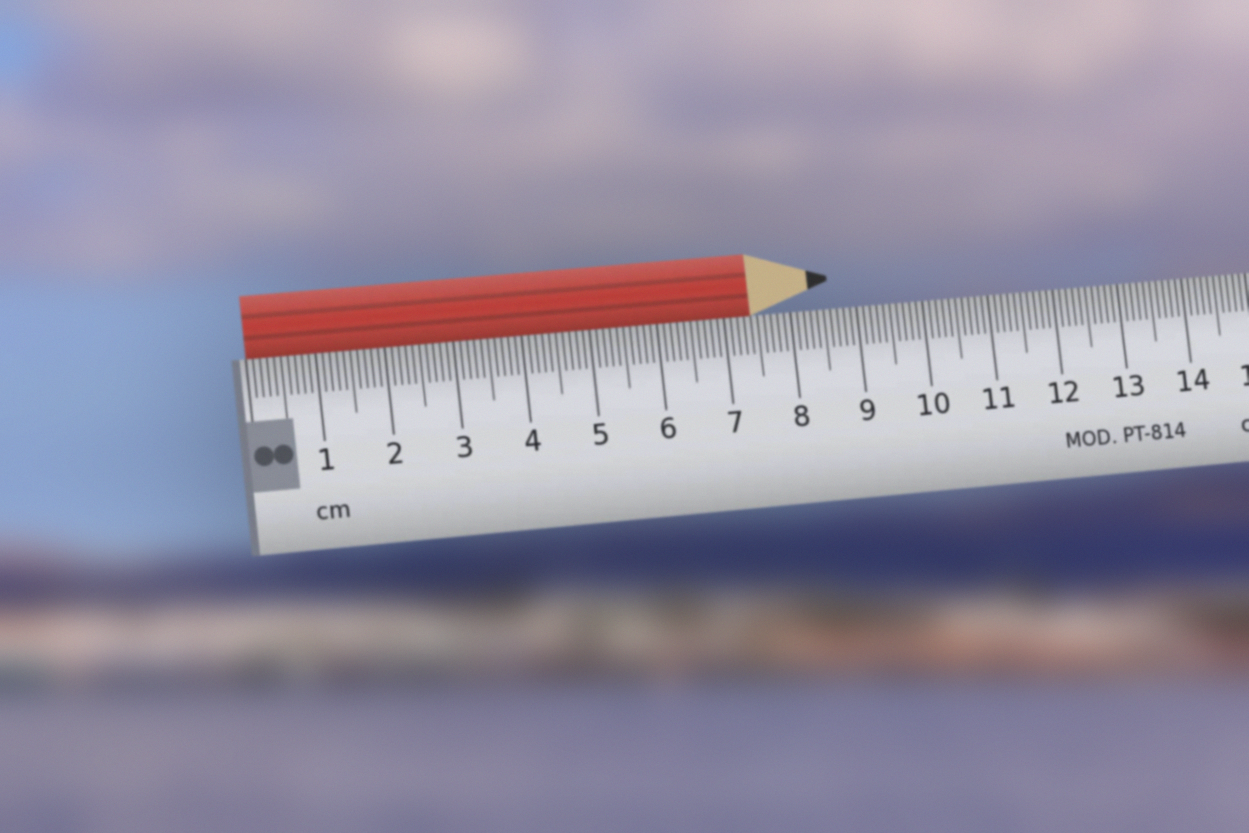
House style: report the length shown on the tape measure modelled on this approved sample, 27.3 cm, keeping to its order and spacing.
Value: 8.6 cm
